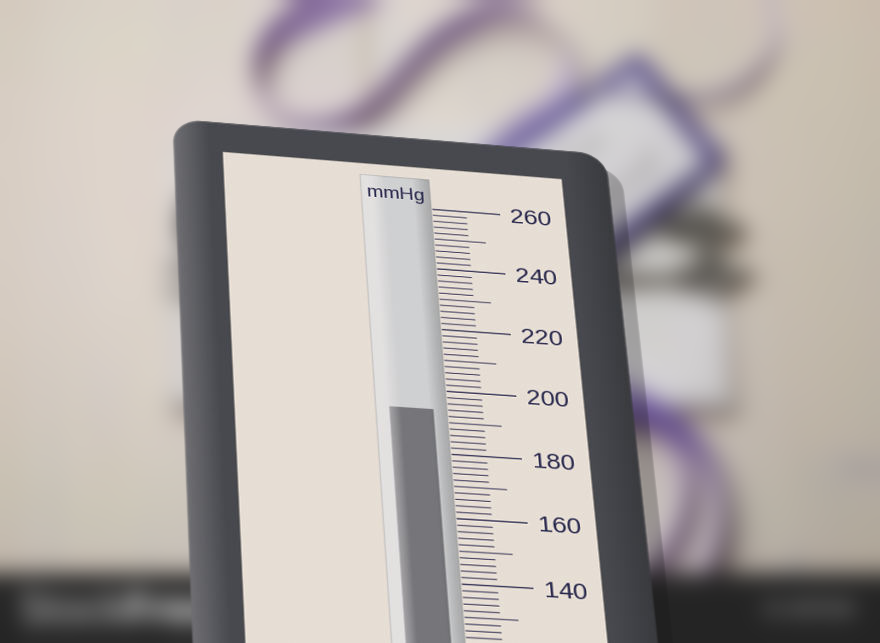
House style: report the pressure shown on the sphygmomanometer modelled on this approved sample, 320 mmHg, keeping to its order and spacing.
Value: 194 mmHg
